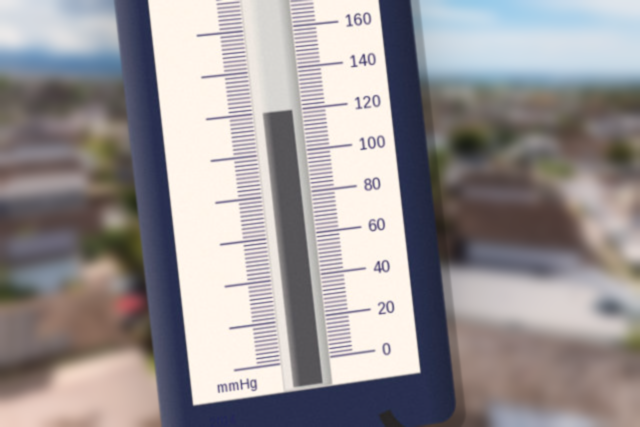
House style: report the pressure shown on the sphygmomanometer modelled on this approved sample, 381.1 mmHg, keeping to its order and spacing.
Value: 120 mmHg
